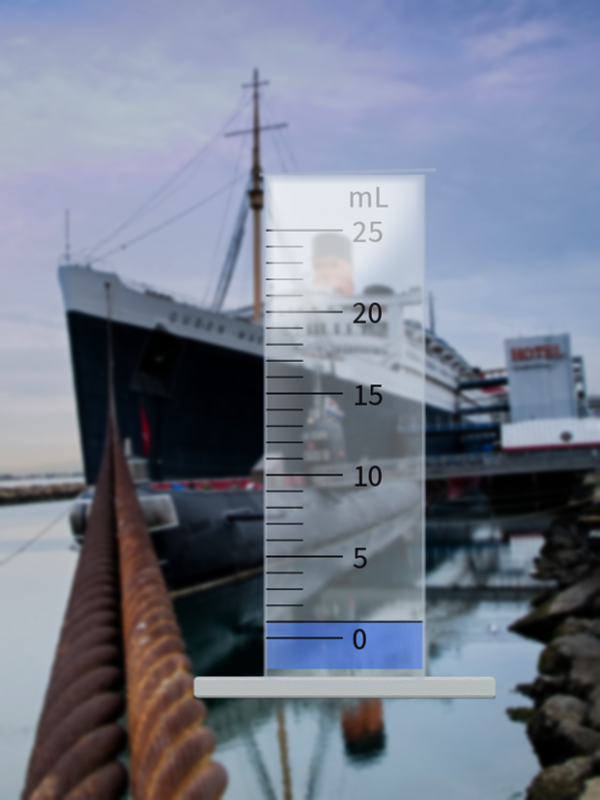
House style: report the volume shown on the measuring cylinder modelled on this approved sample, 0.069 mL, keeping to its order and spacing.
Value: 1 mL
